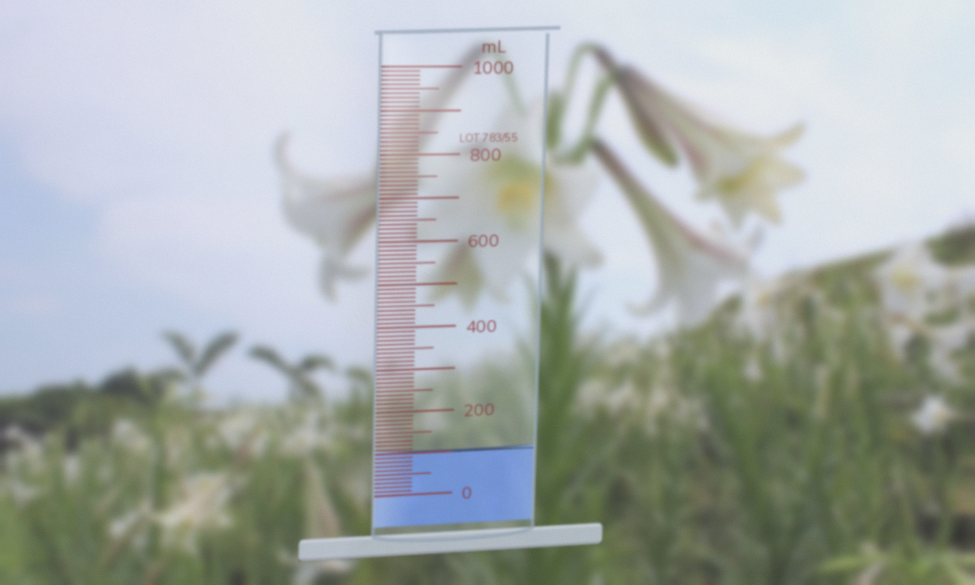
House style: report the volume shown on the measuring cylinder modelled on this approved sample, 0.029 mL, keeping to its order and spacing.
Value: 100 mL
